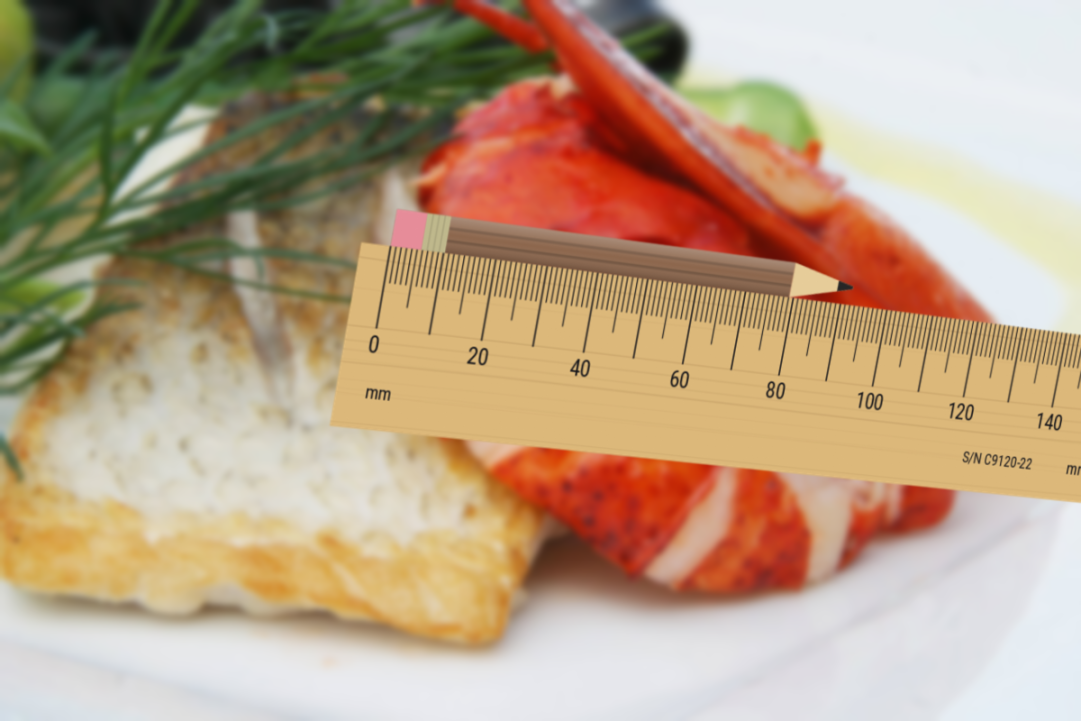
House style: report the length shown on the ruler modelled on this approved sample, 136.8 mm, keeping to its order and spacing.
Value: 92 mm
